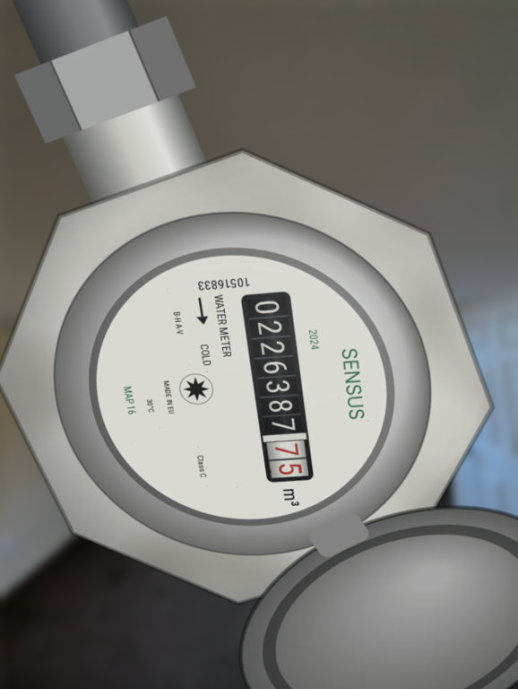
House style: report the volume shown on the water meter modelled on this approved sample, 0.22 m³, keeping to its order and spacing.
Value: 226387.75 m³
